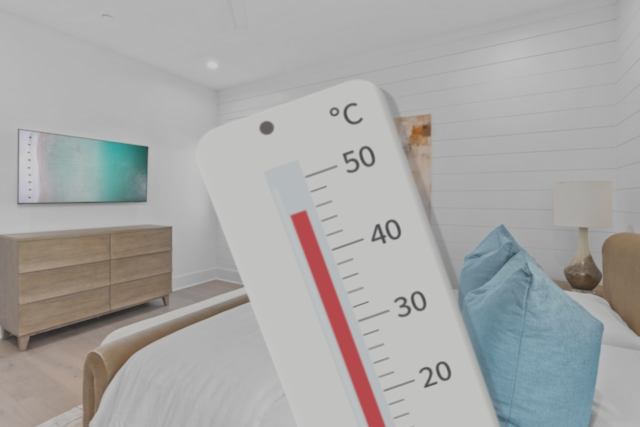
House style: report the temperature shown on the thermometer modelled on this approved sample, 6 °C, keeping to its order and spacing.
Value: 46 °C
